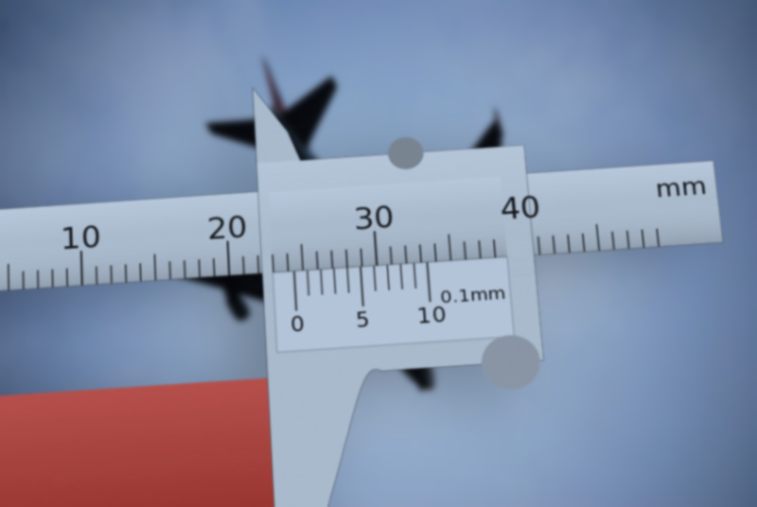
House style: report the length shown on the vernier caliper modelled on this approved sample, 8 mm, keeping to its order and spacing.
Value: 24.4 mm
